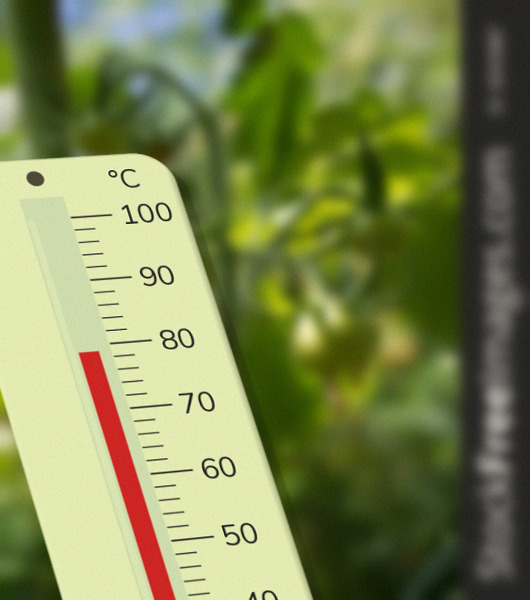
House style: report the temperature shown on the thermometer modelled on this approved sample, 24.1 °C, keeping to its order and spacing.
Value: 79 °C
